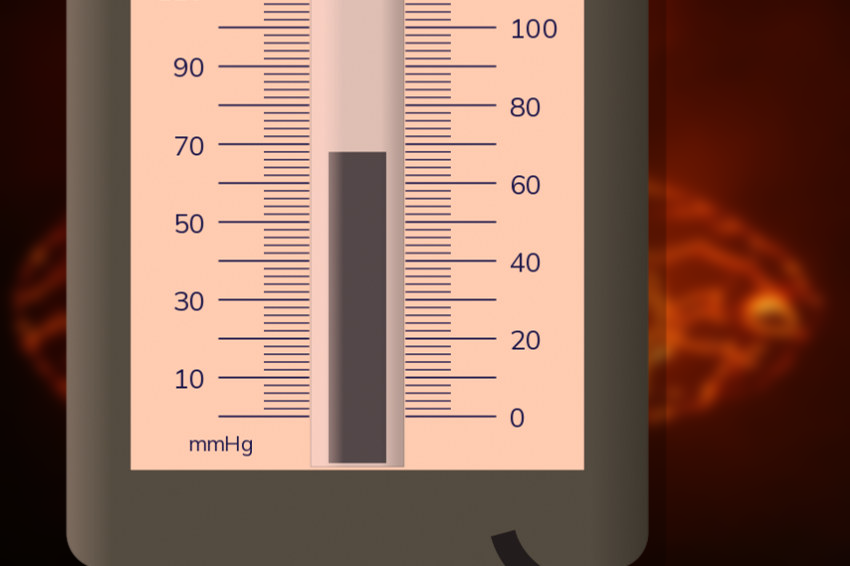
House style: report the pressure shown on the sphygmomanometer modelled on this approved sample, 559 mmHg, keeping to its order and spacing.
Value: 68 mmHg
